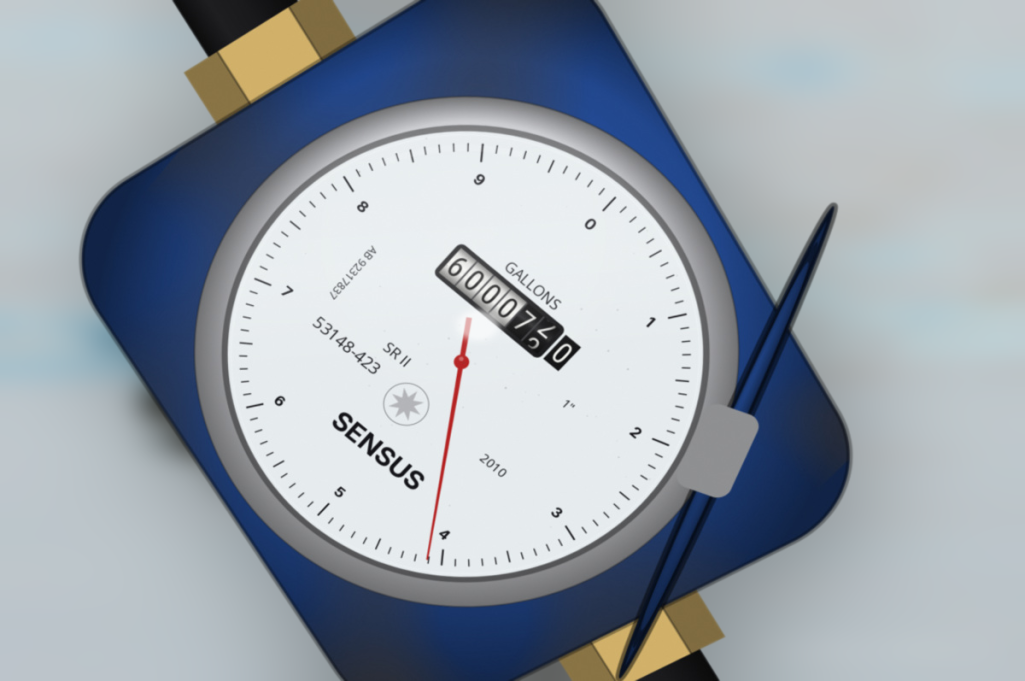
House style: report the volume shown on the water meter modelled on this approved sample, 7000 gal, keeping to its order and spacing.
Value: 6000724.1 gal
